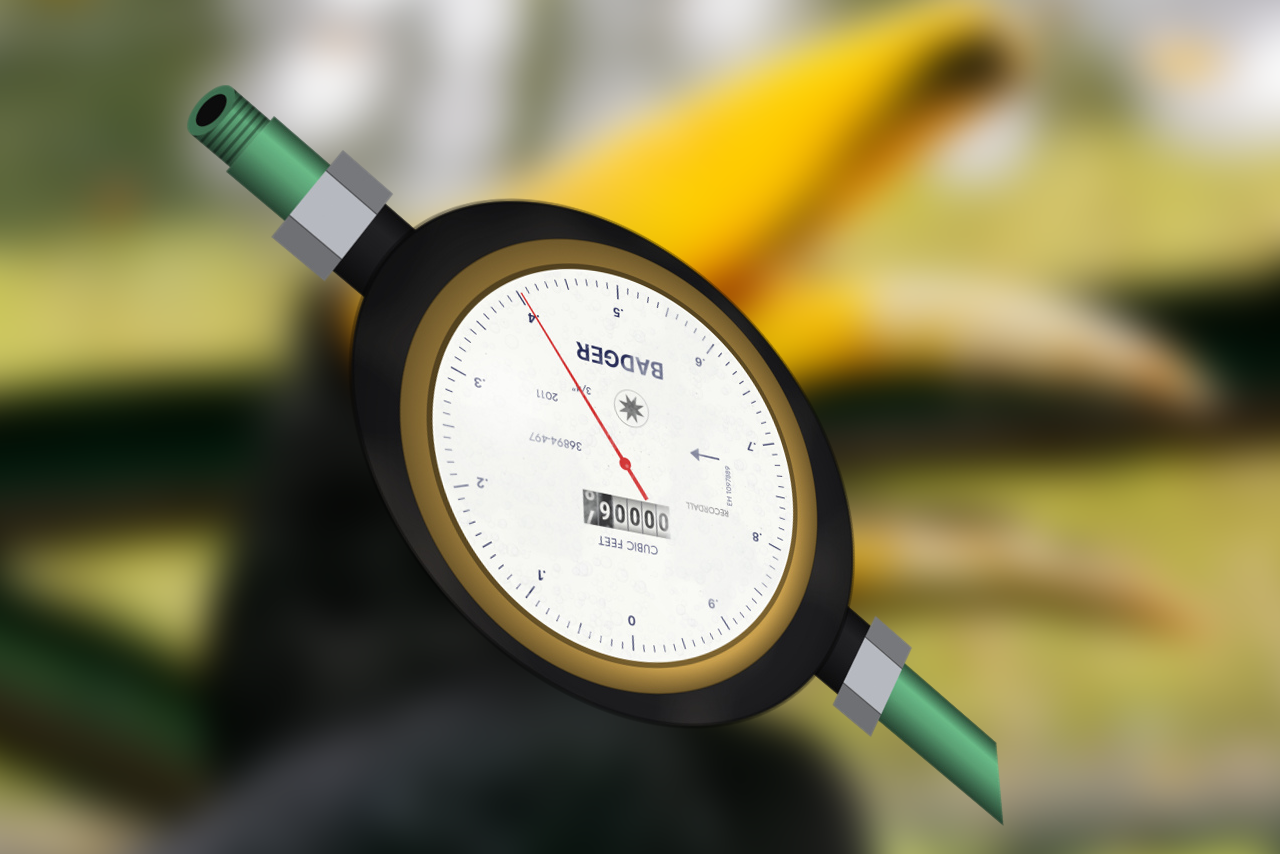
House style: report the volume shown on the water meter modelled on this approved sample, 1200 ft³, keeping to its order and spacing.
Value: 67.40 ft³
